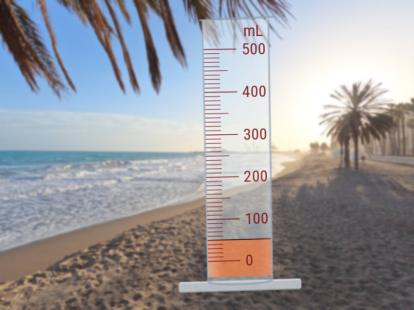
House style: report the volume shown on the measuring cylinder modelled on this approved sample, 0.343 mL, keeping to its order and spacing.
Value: 50 mL
